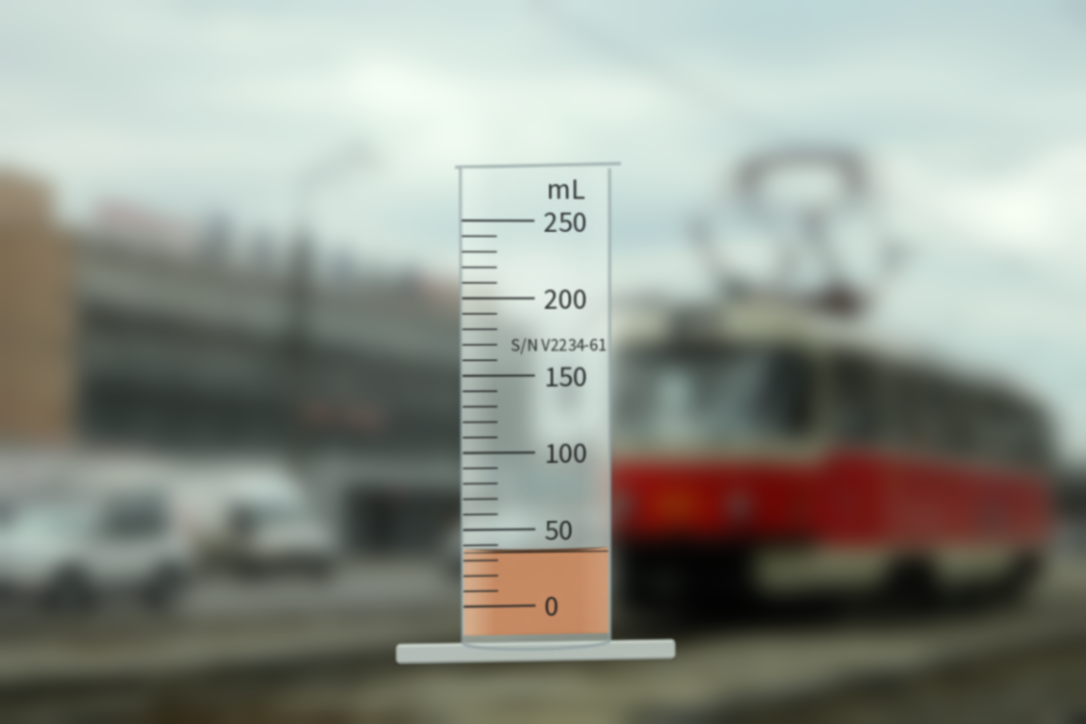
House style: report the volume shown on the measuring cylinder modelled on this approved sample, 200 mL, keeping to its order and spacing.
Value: 35 mL
